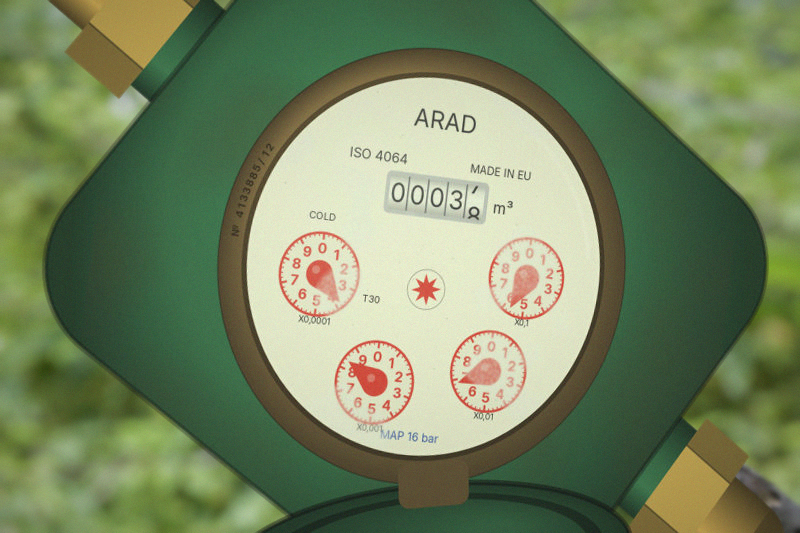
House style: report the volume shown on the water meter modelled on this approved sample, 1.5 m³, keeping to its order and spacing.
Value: 37.5683 m³
